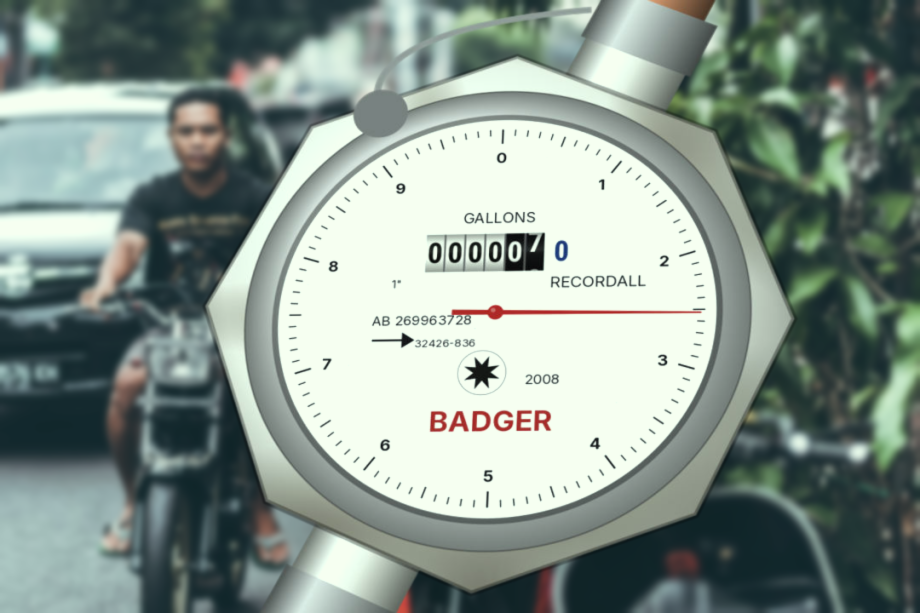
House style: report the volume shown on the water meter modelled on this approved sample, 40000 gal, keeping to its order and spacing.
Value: 72.5 gal
